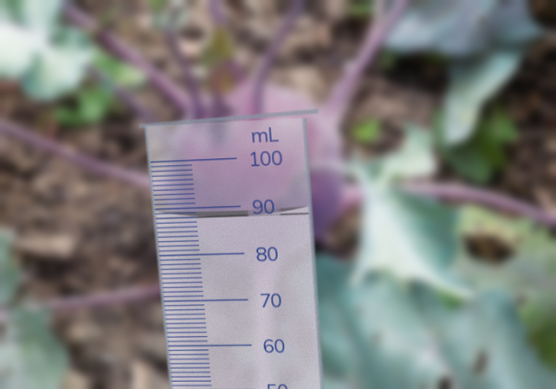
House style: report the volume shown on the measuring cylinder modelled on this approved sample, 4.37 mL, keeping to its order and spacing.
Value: 88 mL
